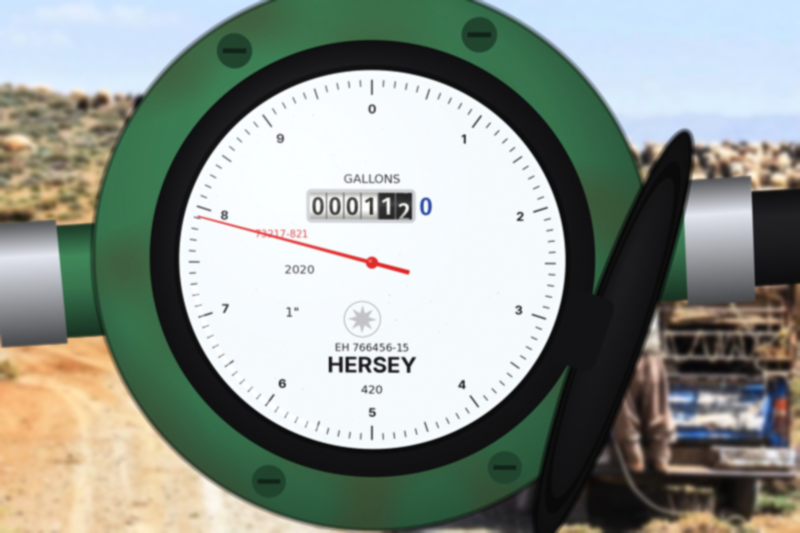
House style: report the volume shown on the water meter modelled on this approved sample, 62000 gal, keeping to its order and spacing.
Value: 1117.9 gal
